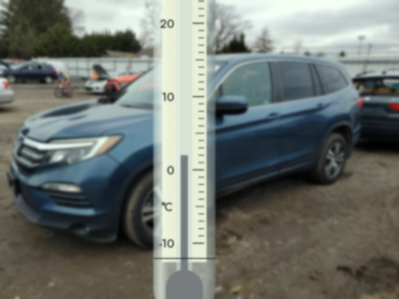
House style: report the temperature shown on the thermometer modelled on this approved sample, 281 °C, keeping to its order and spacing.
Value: 2 °C
